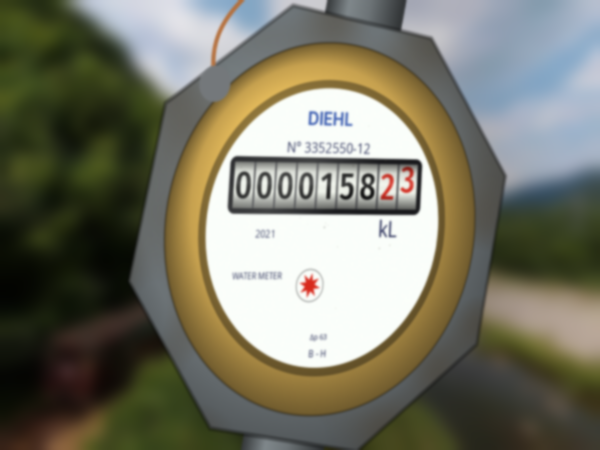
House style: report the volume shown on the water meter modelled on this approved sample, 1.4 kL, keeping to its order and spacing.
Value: 158.23 kL
